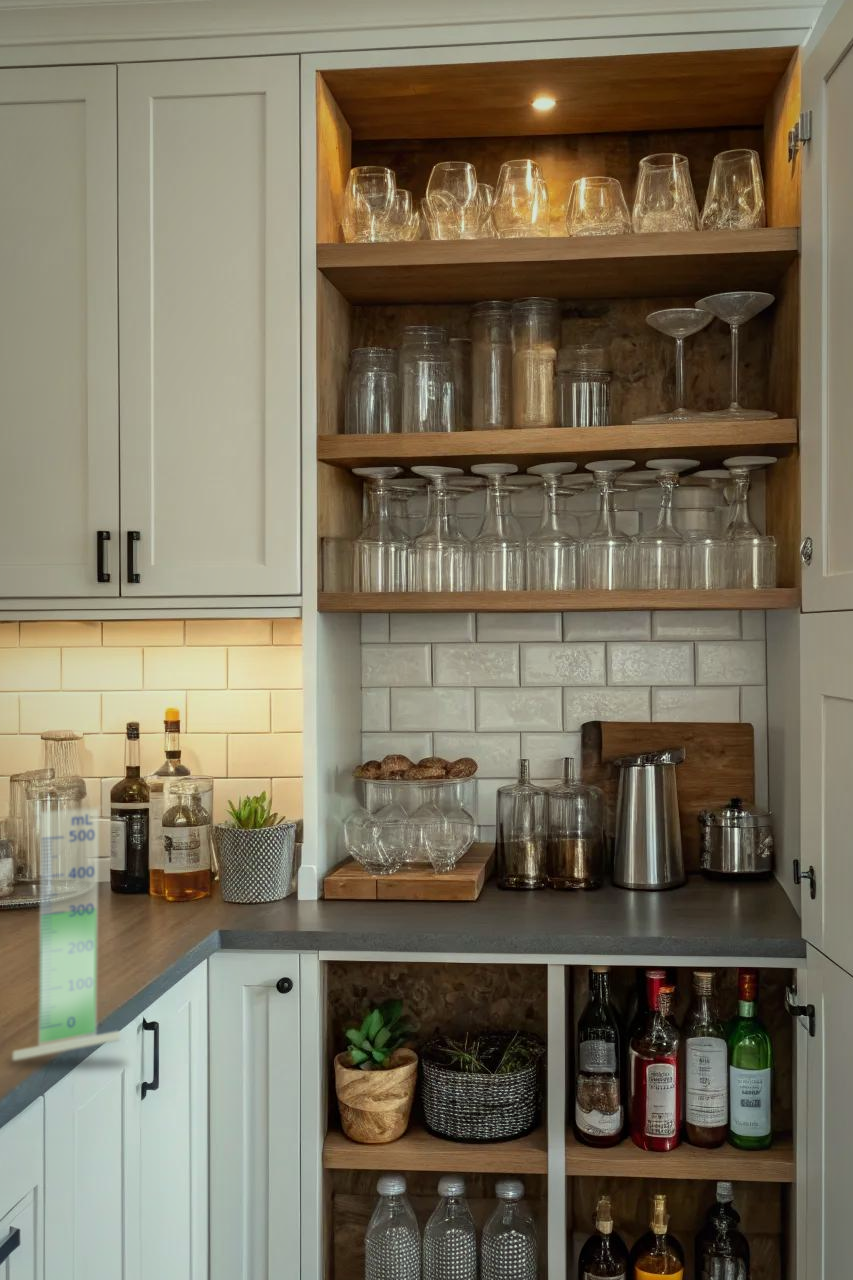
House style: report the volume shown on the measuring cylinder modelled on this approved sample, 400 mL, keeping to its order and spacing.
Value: 300 mL
